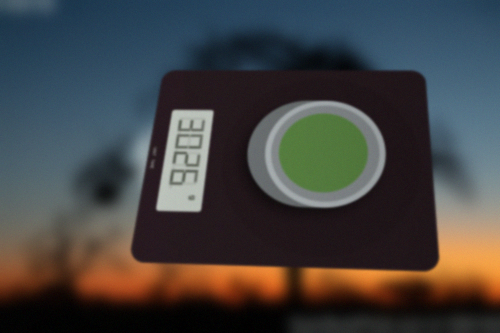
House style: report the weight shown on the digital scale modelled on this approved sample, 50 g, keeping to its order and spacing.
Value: 3026 g
